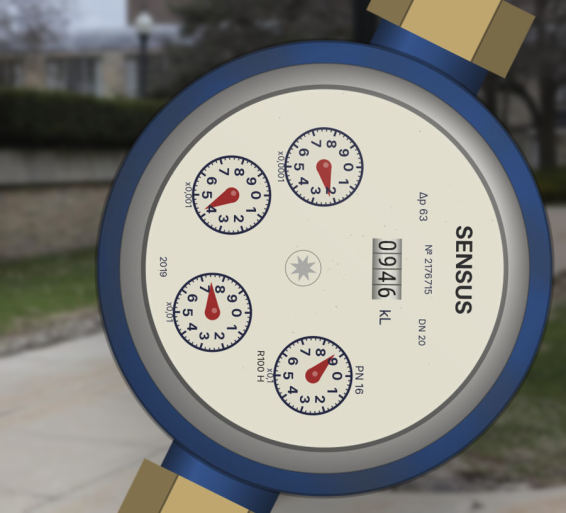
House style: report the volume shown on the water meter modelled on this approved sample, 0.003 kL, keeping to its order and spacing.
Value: 946.8742 kL
